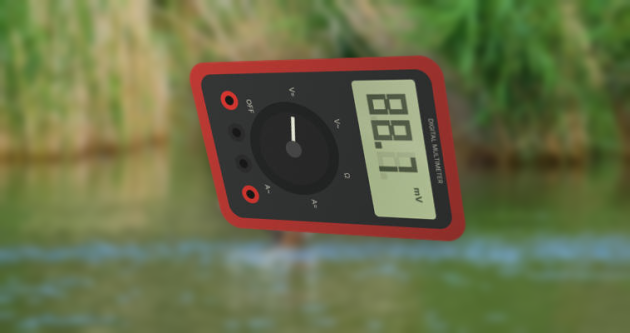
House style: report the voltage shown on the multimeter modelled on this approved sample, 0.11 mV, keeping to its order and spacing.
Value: 88.7 mV
